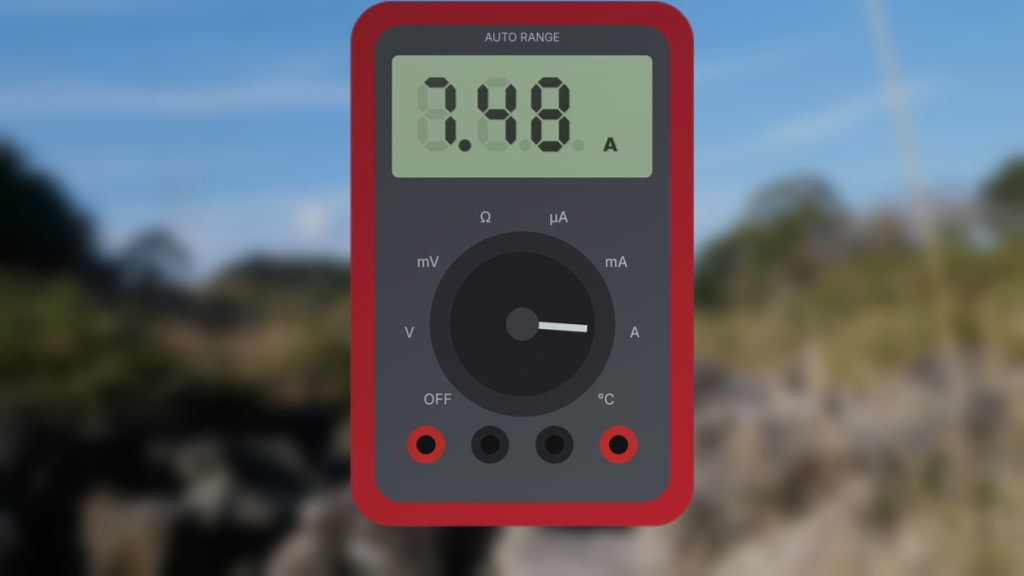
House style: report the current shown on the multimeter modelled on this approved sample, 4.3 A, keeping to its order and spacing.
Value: 7.48 A
